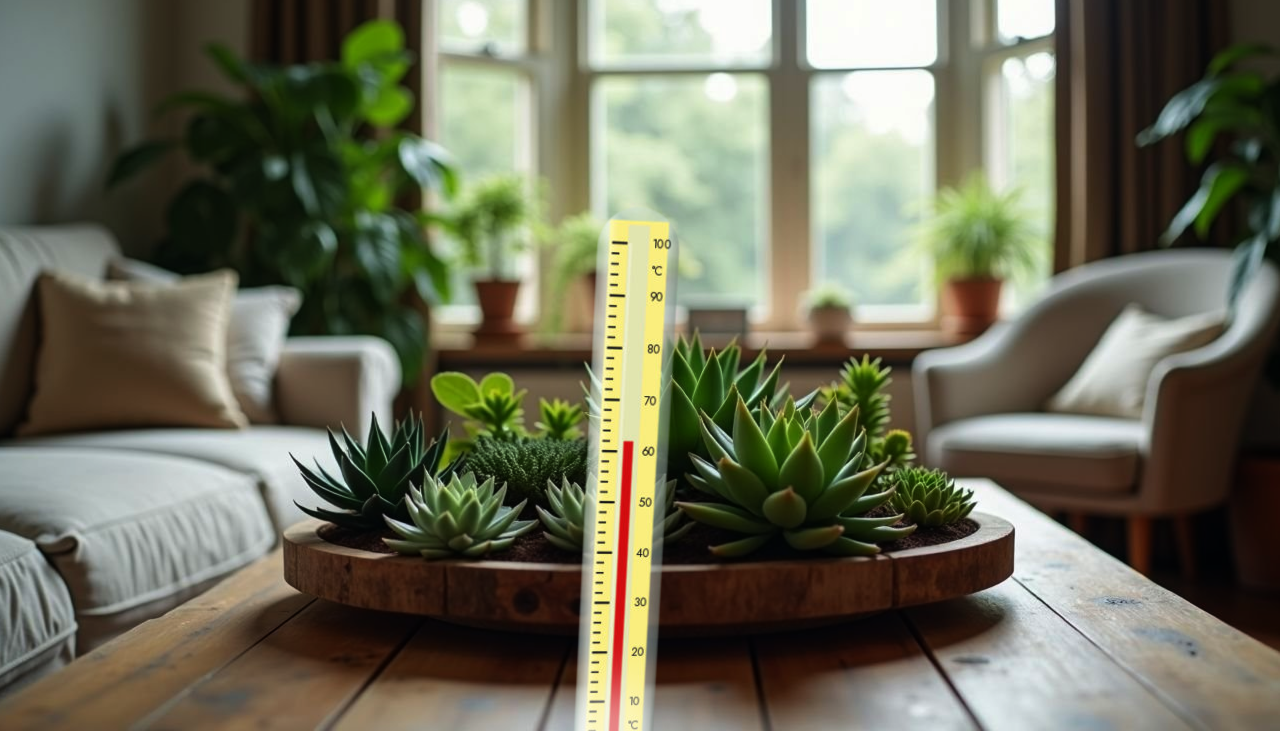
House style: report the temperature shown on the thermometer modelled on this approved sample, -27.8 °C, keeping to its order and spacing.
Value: 62 °C
